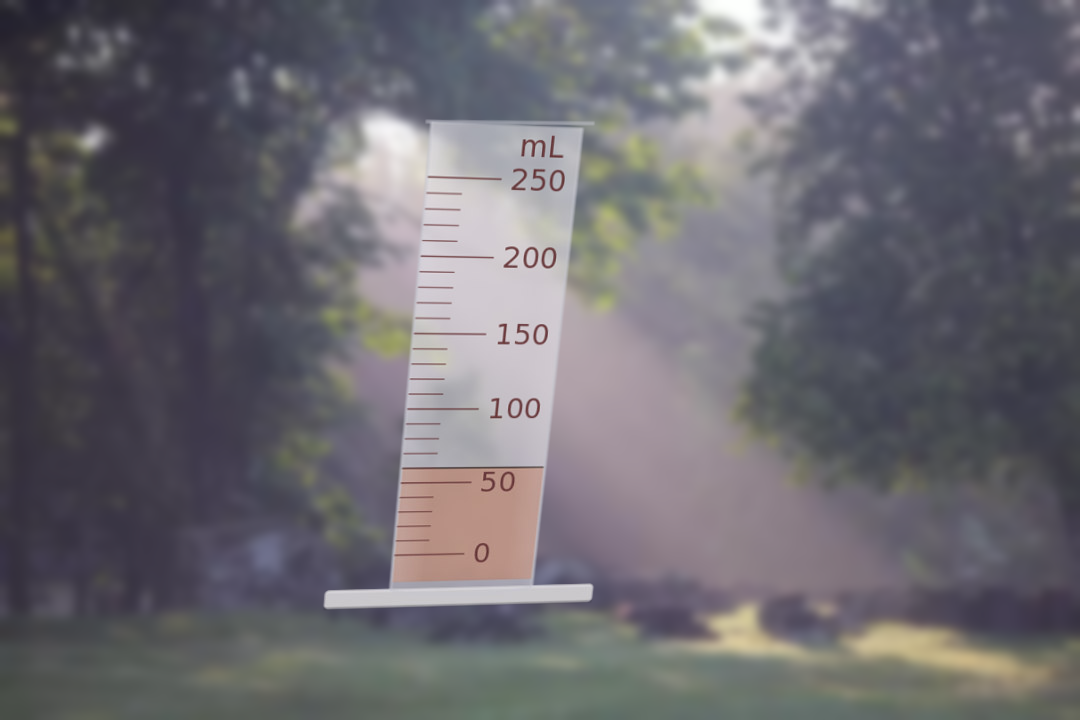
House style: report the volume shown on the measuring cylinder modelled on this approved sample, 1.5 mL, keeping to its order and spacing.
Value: 60 mL
